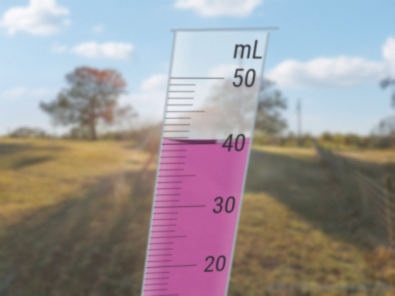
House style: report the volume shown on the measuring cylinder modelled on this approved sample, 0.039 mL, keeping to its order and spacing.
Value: 40 mL
